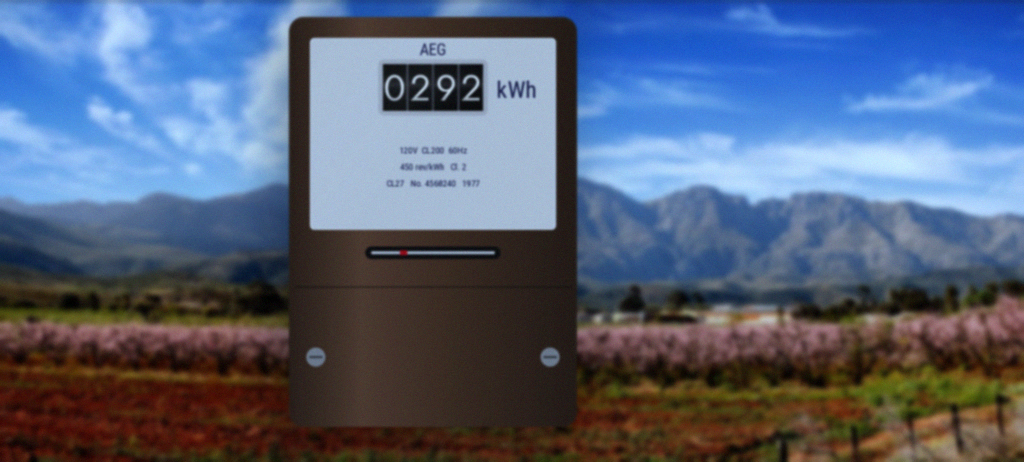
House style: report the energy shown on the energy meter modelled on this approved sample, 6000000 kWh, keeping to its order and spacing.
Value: 292 kWh
